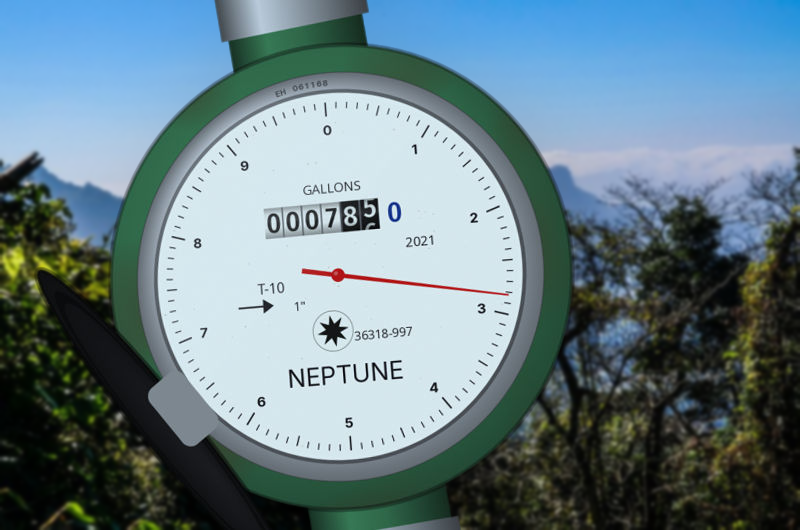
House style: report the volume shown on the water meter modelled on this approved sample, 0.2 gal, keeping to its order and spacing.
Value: 7852.8 gal
